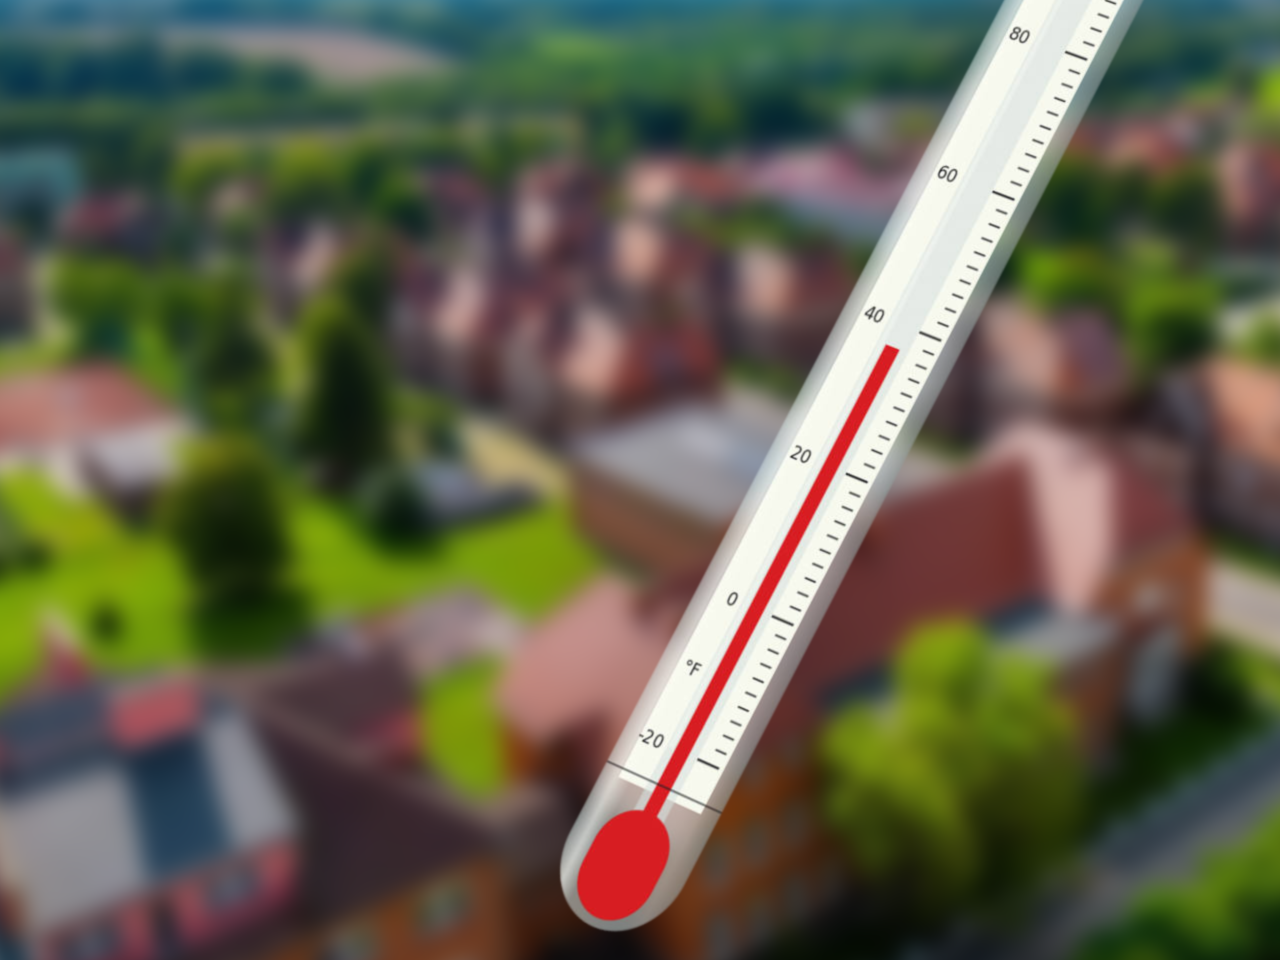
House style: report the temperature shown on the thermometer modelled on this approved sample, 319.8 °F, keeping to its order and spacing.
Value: 37 °F
